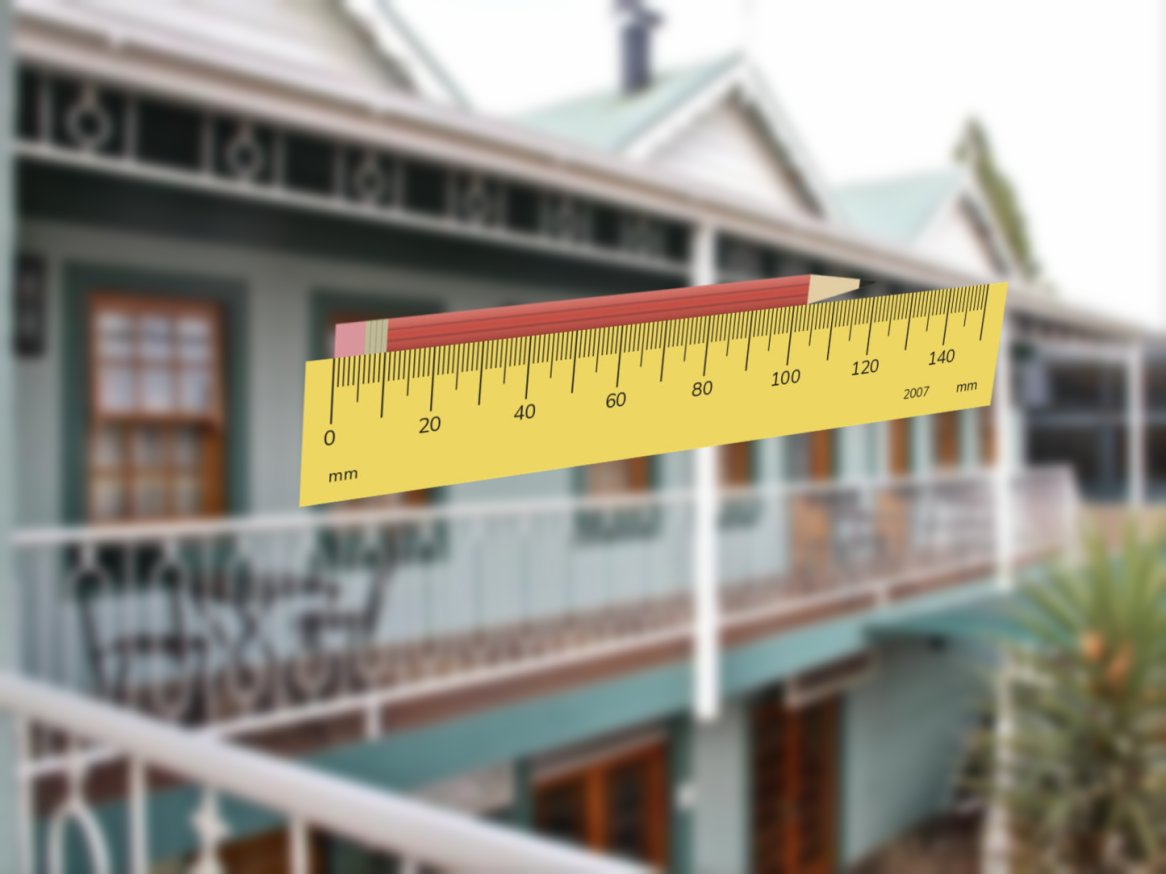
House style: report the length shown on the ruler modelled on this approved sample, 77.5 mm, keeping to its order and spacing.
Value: 120 mm
